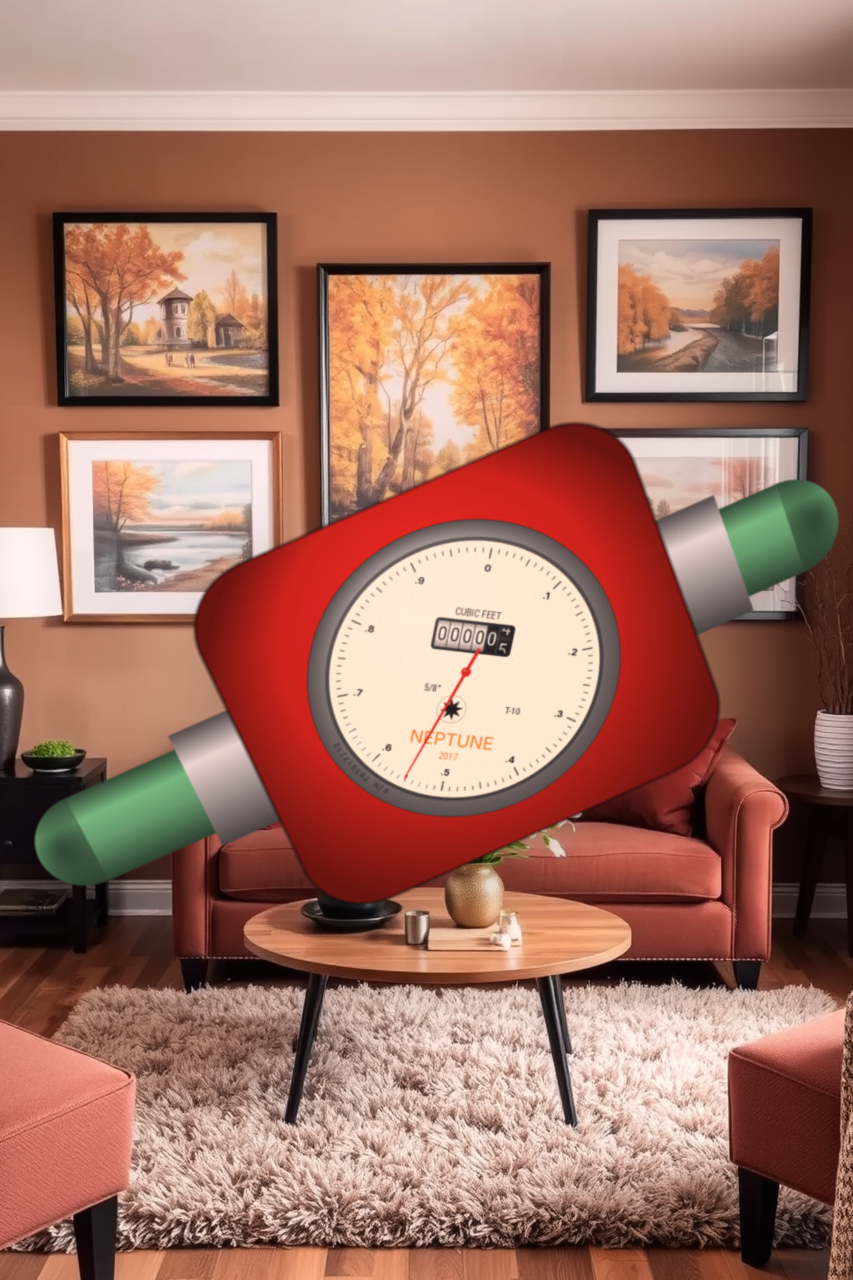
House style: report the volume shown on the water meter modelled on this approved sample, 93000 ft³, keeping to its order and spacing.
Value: 4.55 ft³
